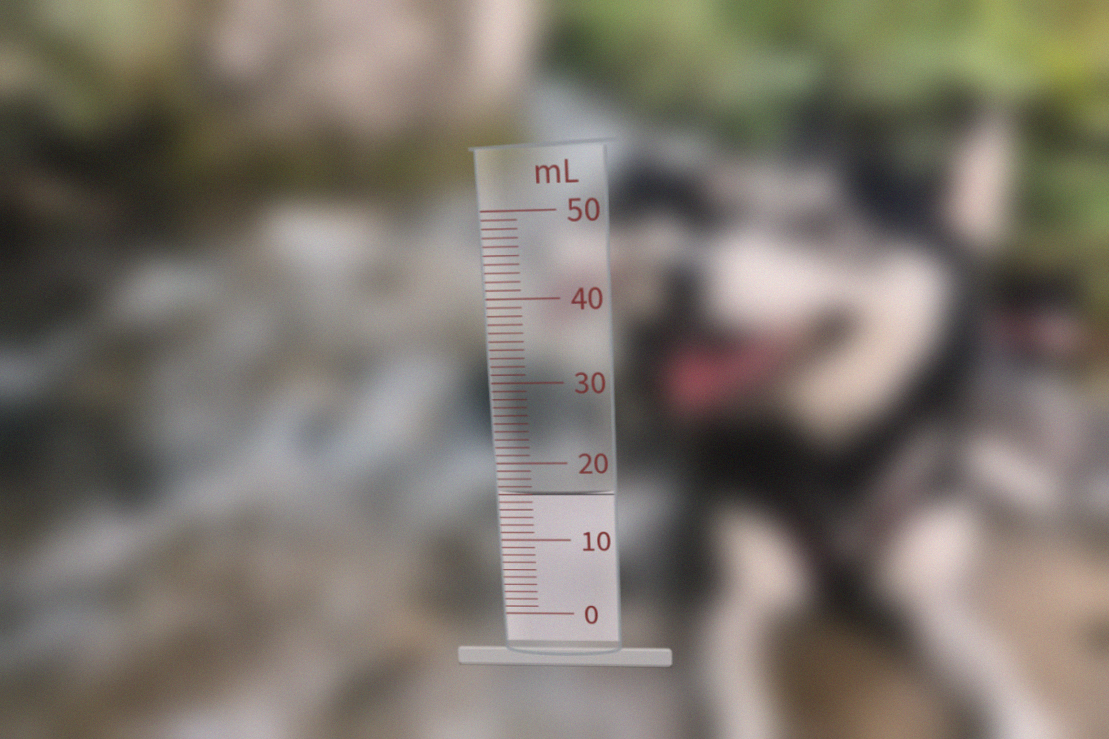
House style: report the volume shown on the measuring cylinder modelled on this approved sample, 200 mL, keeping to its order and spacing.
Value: 16 mL
